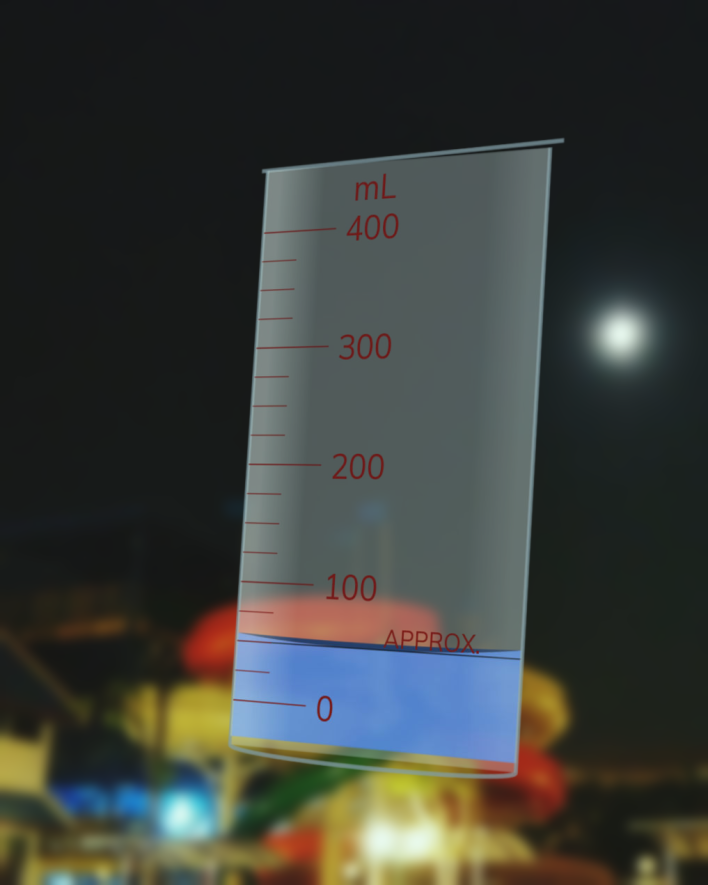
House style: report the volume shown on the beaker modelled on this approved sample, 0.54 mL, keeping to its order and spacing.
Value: 50 mL
